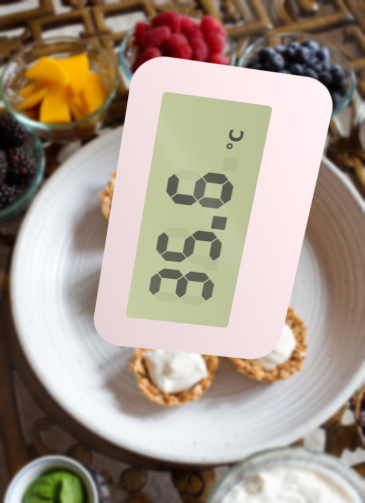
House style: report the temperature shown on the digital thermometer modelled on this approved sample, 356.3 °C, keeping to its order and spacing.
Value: 35.6 °C
